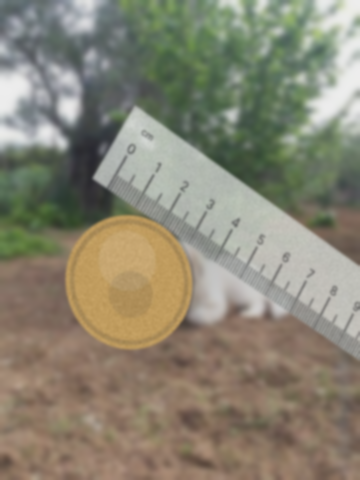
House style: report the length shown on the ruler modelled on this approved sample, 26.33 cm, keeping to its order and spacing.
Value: 4 cm
